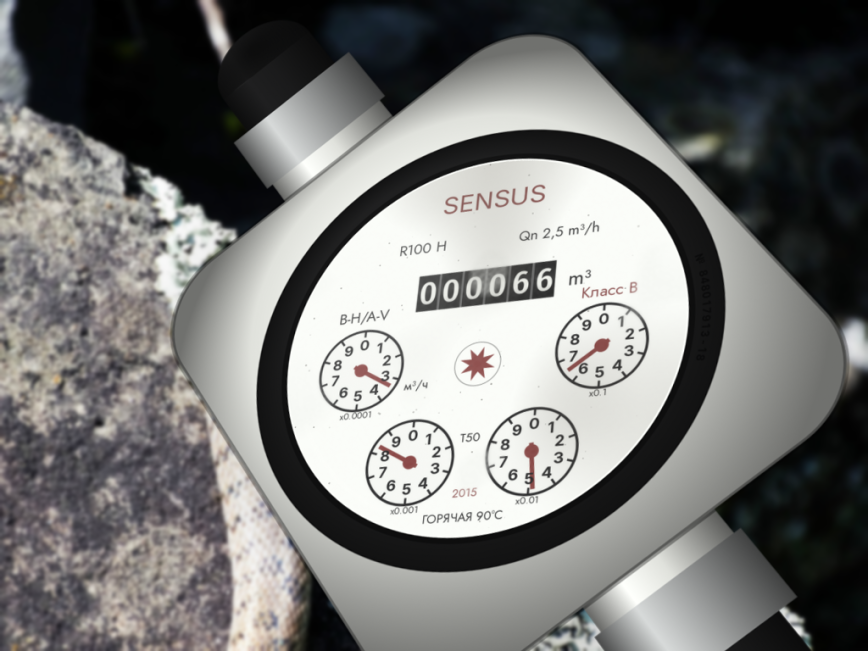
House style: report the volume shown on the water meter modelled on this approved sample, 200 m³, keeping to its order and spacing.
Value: 66.6483 m³
